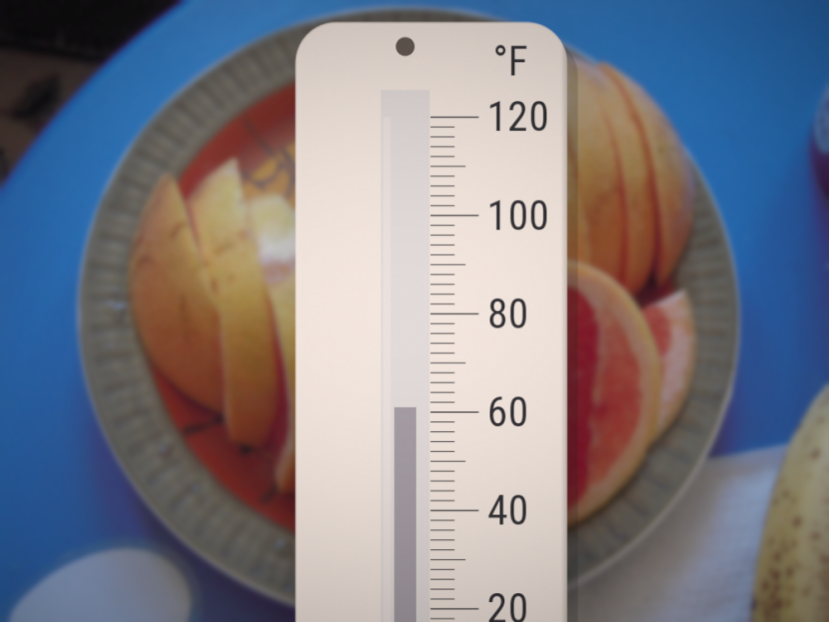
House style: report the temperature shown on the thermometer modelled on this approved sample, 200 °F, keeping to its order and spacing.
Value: 61 °F
